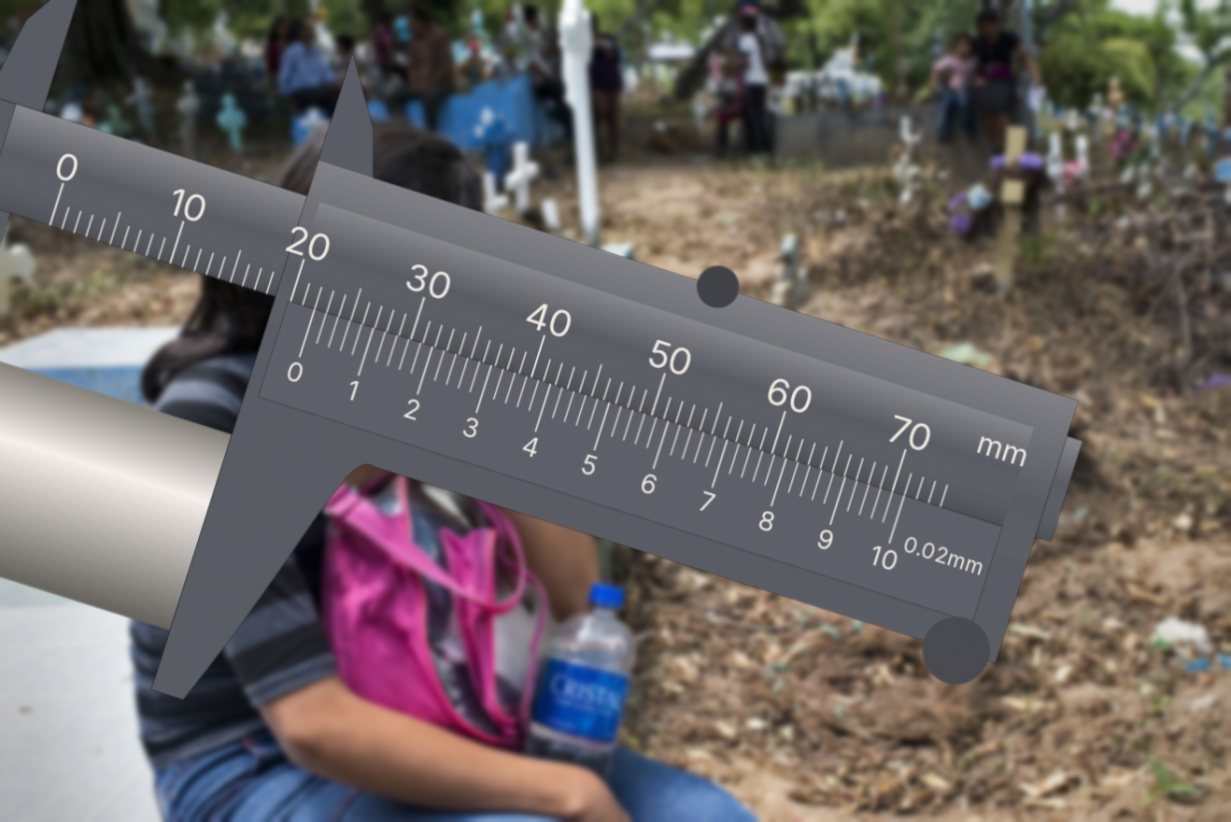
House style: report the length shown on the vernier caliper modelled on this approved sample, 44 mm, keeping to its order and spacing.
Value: 22.0 mm
